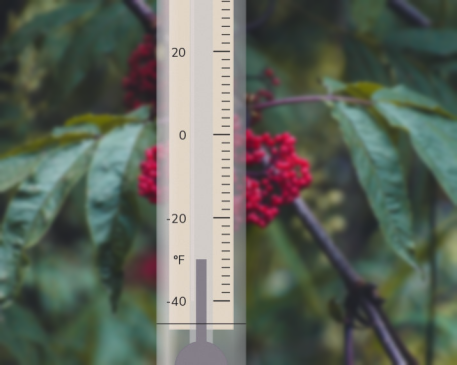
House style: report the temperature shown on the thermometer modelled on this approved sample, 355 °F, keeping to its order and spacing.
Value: -30 °F
